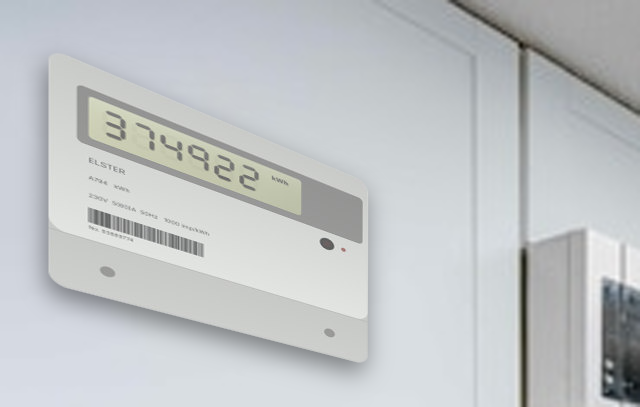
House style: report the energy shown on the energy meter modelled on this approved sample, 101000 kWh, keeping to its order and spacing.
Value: 374922 kWh
